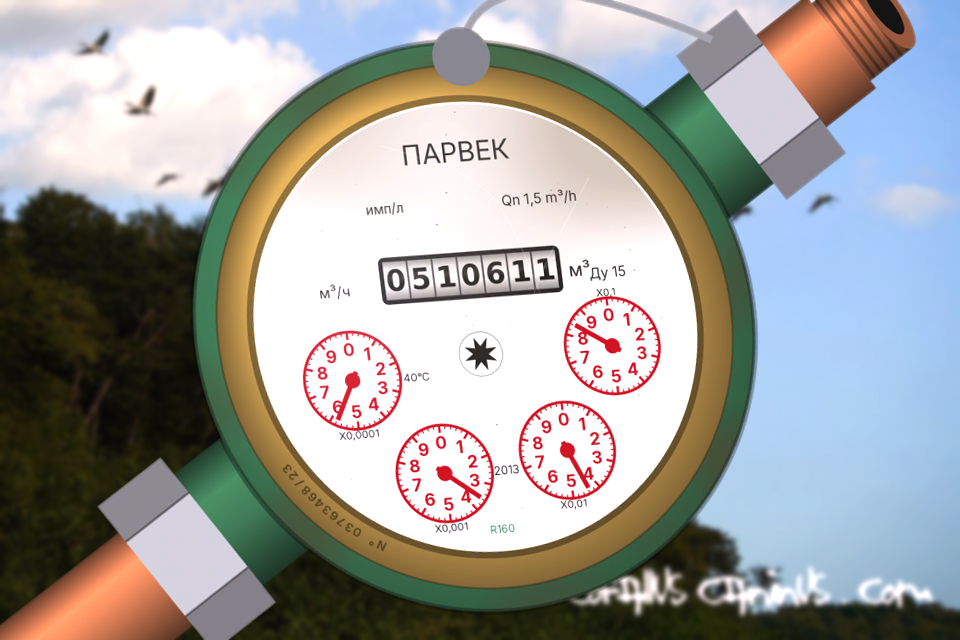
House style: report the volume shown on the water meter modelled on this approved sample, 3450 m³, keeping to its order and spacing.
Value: 510611.8435 m³
